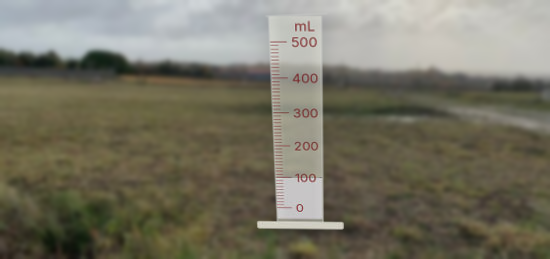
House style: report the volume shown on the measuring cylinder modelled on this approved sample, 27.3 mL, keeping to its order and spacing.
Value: 100 mL
